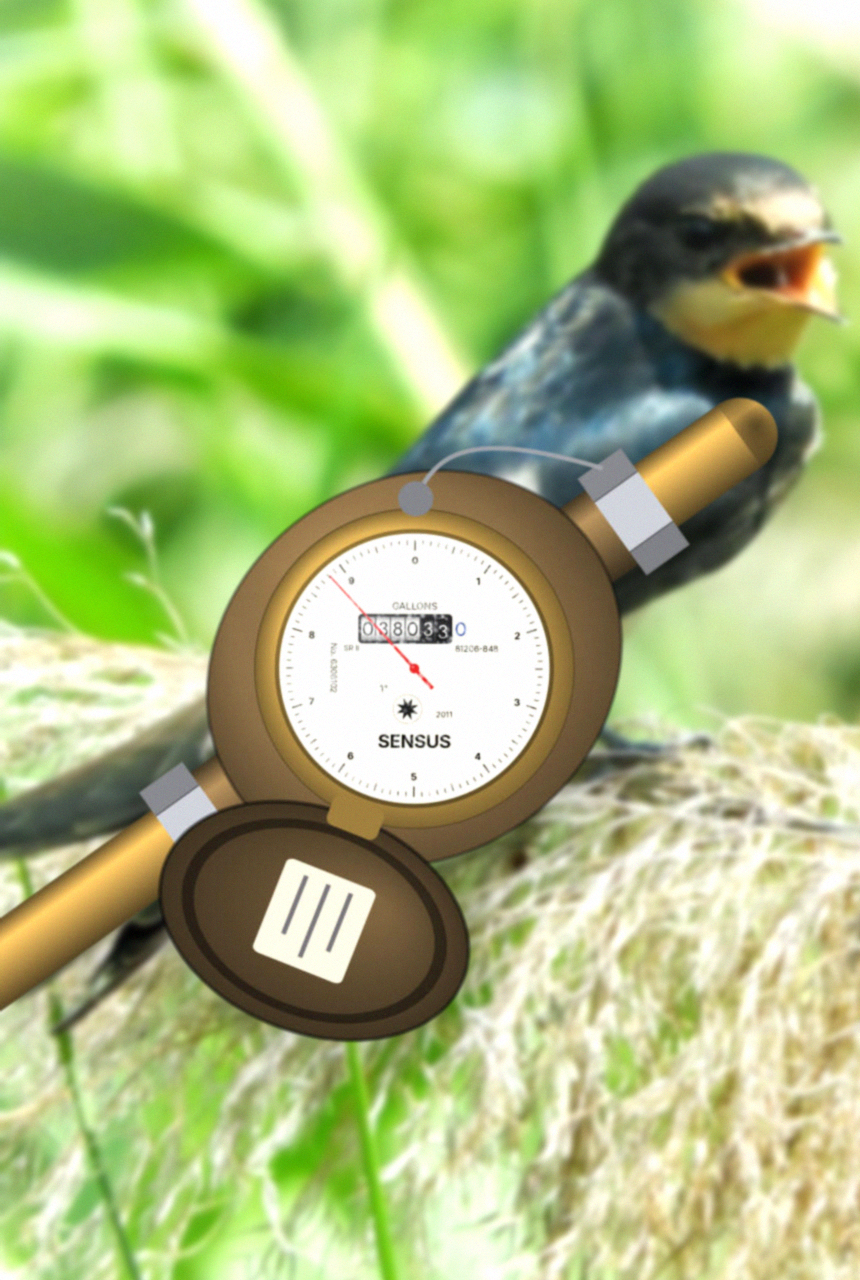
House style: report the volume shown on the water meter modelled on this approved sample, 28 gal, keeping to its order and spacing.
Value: 380328.8 gal
